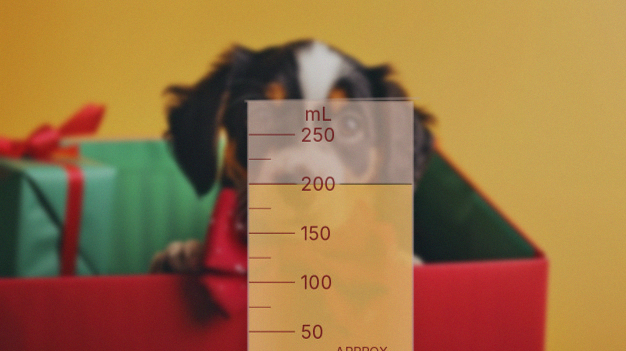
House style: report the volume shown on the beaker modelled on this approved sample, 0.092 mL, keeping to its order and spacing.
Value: 200 mL
